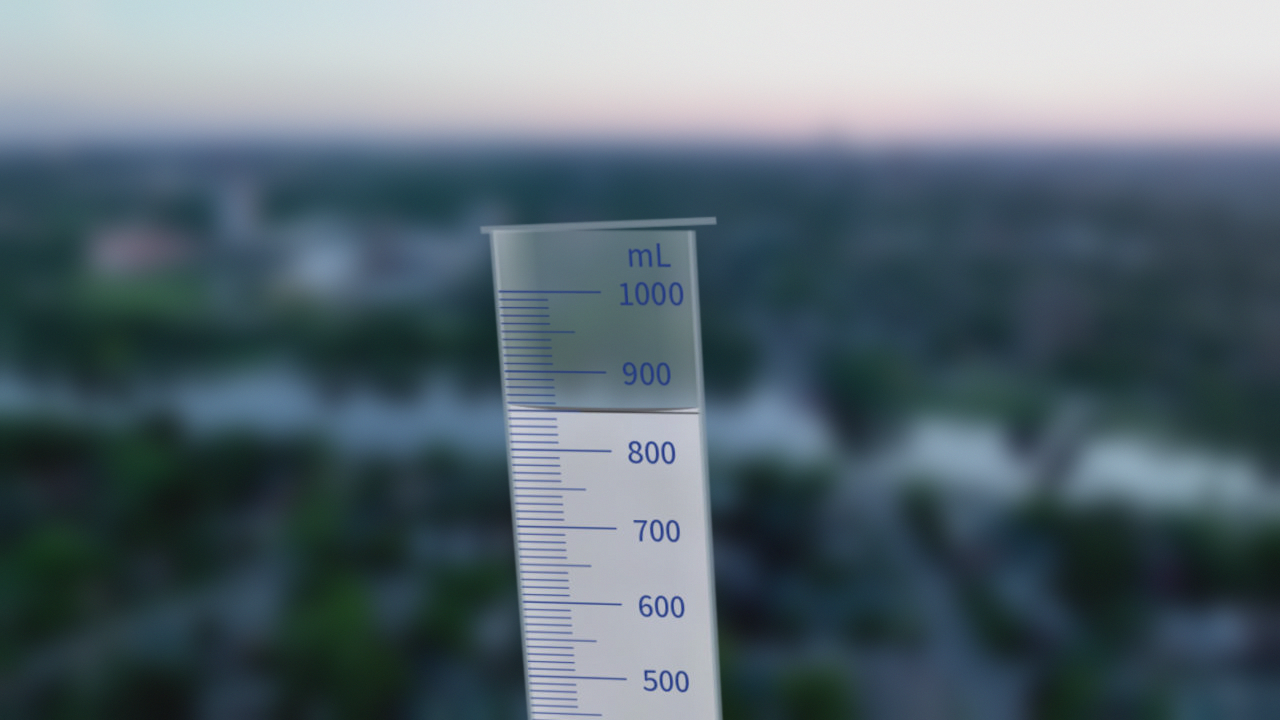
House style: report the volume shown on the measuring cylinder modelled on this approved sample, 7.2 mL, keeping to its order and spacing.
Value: 850 mL
